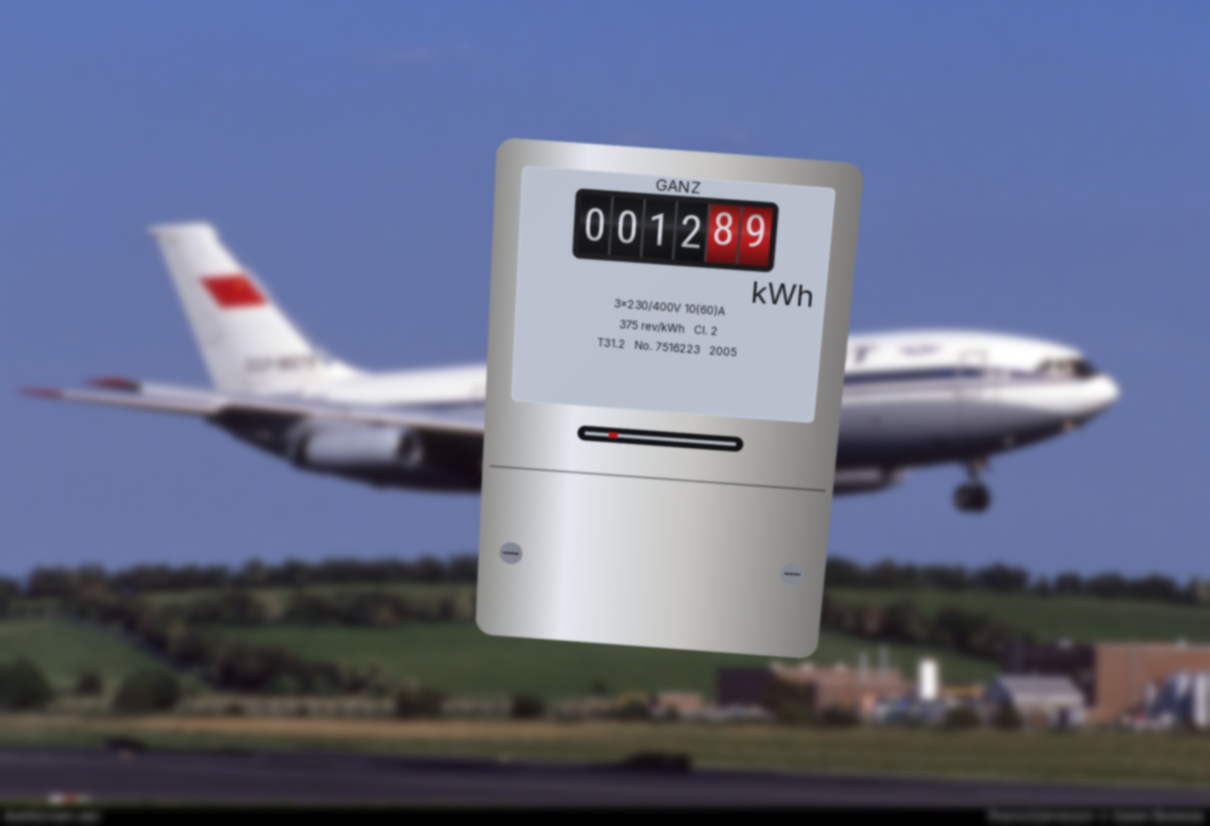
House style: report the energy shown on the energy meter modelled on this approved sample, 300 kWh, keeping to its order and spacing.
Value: 12.89 kWh
